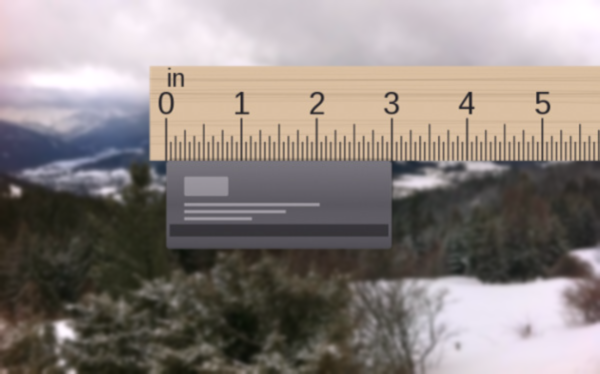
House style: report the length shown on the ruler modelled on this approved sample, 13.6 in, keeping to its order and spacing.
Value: 3 in
